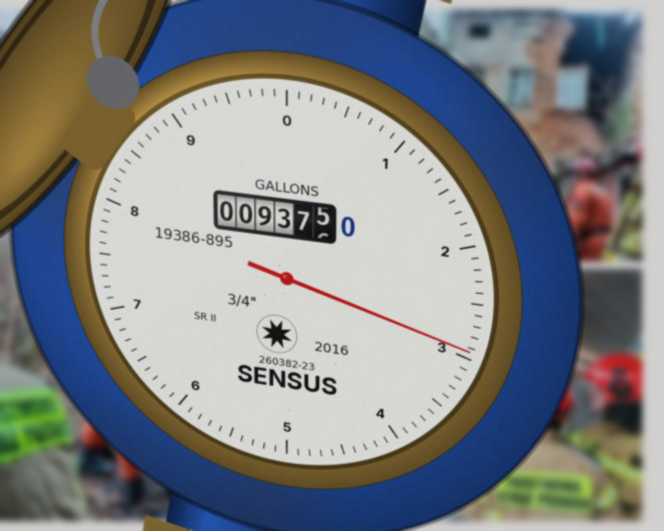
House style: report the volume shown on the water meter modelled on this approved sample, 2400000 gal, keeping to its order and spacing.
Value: 93752.9 gal
